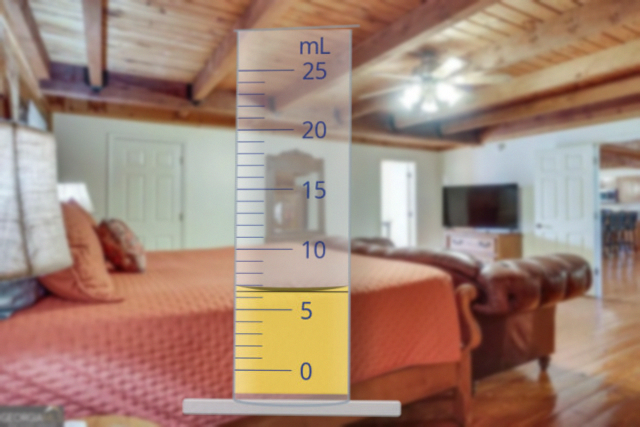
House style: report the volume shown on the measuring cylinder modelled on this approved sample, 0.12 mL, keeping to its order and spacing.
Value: 6.5 mL
